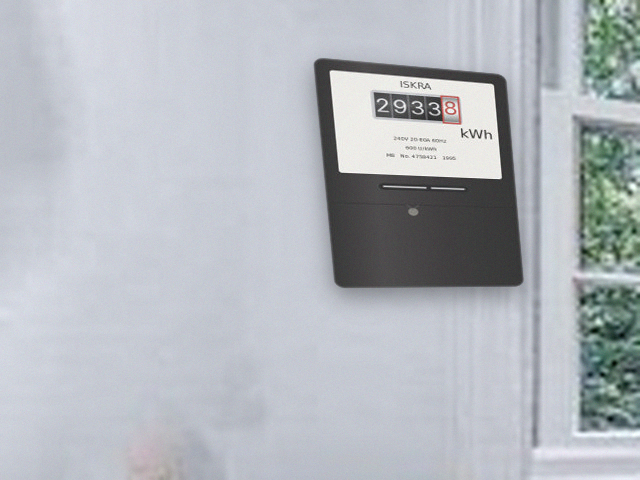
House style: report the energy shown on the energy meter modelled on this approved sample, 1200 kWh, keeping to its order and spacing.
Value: 2933.8 kWh
